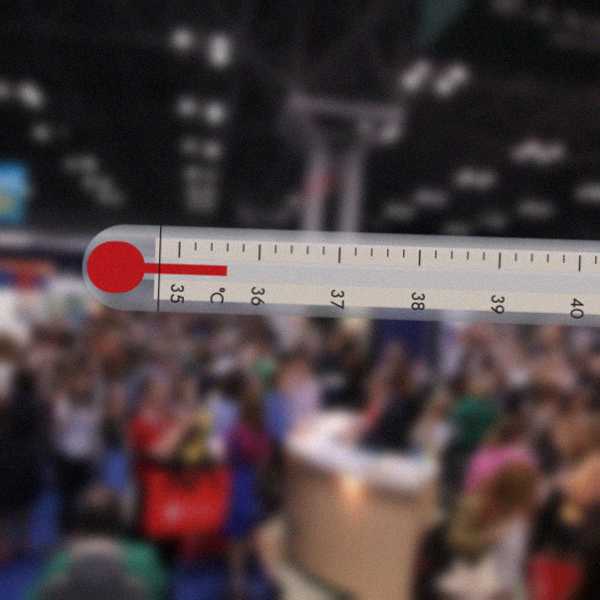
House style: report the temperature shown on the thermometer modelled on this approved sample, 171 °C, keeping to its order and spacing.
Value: 35.6 °C
